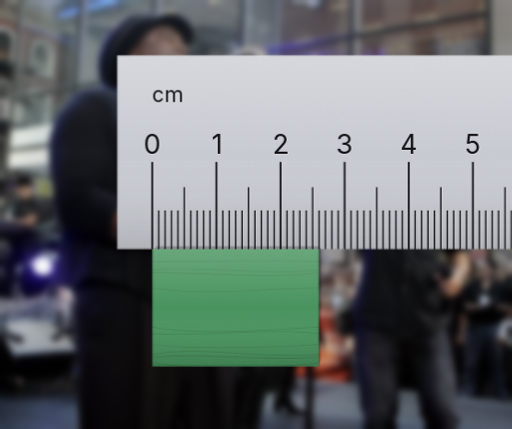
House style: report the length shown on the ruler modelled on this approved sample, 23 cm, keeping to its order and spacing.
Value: 2.6 cm
